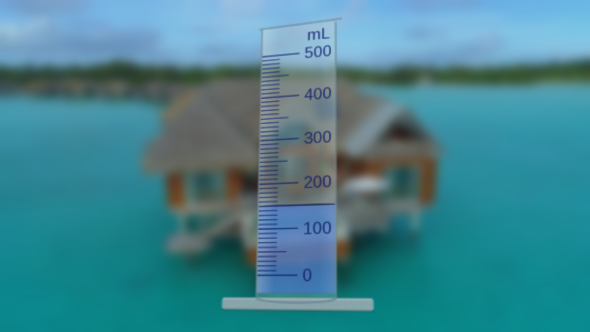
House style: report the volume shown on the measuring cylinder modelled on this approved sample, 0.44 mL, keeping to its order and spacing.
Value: 150 mL
